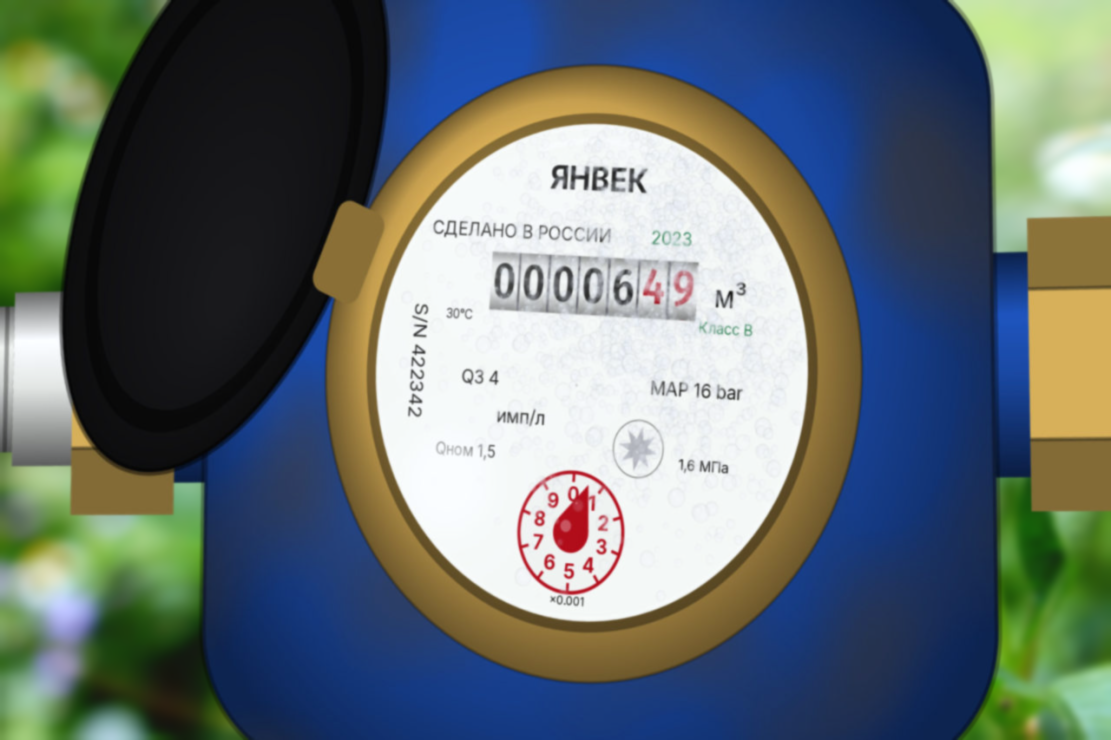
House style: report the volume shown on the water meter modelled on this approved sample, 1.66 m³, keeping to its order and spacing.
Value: 6.490 m³
